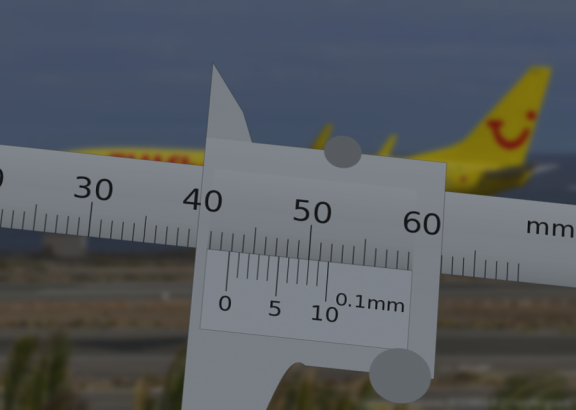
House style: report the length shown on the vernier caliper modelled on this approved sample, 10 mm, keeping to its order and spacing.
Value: 42.8 mm
